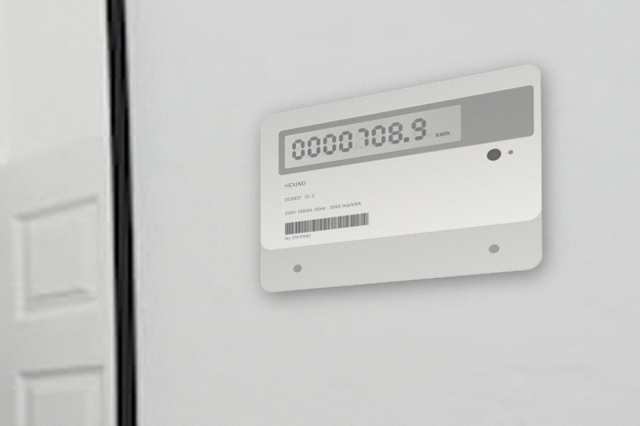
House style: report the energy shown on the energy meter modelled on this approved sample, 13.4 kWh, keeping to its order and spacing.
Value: 708.9 kWh
